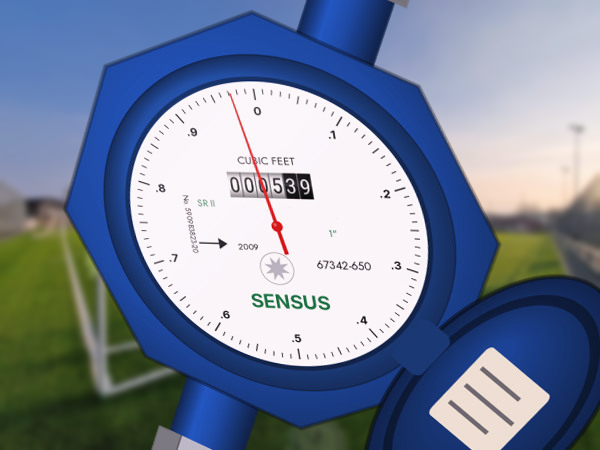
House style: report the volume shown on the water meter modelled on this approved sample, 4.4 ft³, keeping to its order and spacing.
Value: 538.97 ft³
